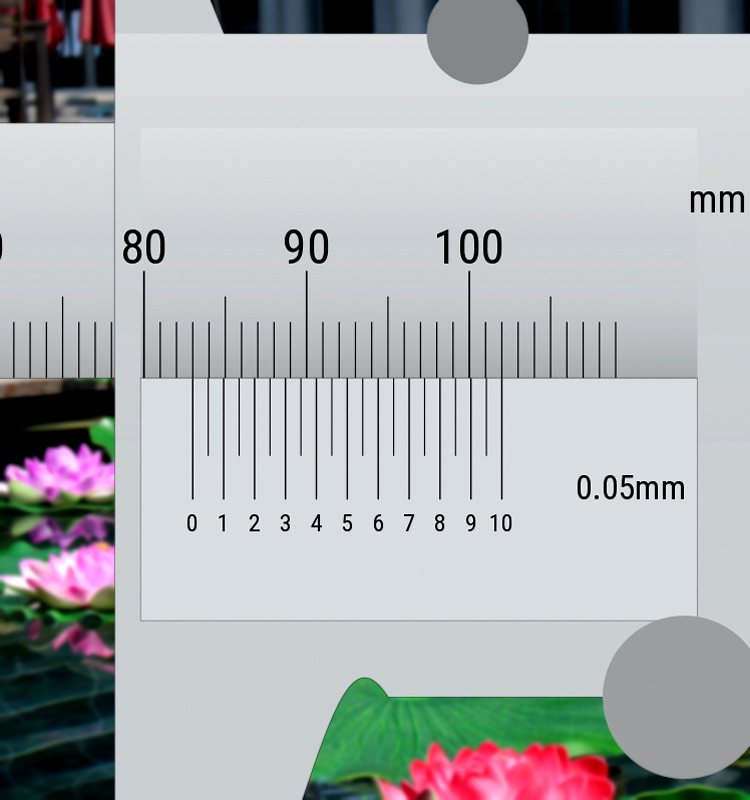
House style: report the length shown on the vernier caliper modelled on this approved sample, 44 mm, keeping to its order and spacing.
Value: 83.0 mm
